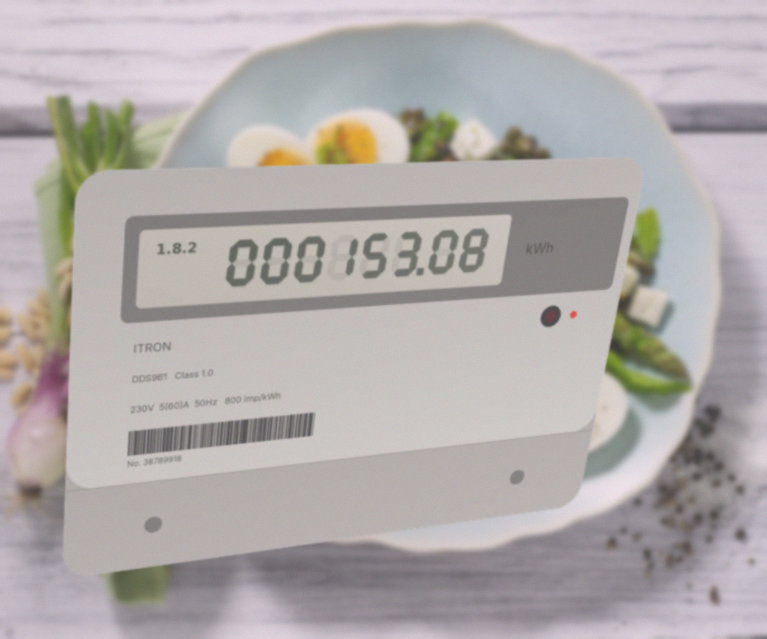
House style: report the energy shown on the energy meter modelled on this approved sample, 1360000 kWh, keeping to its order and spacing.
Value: 153.08 kWh
